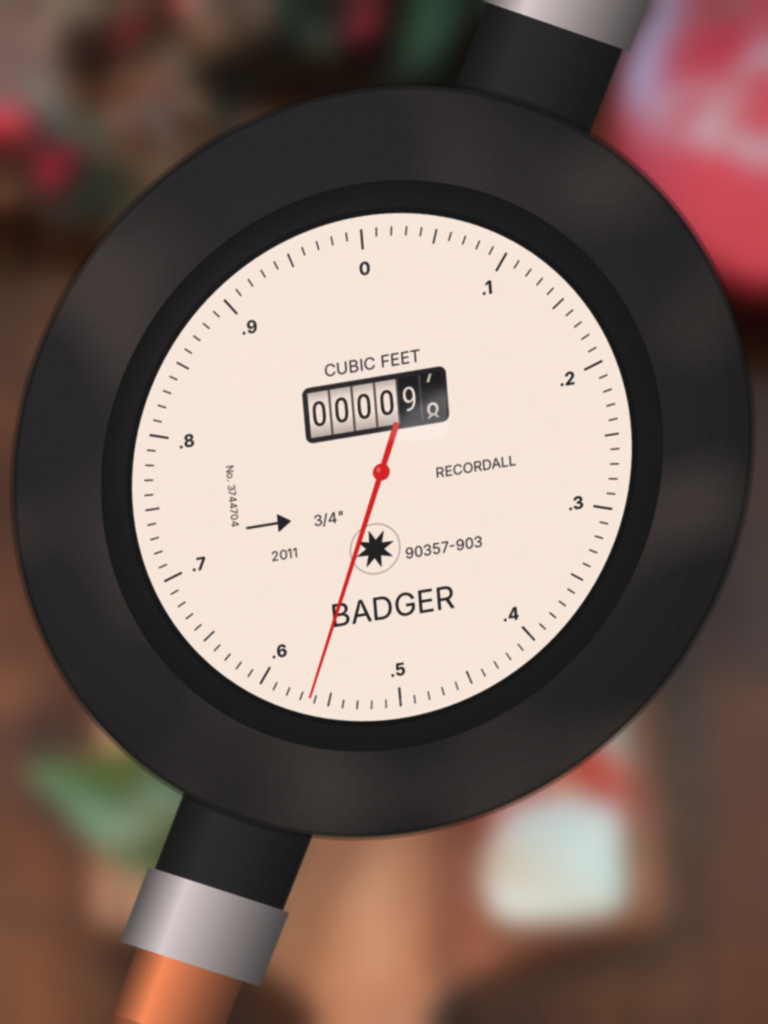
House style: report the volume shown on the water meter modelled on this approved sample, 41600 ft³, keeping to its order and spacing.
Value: 97.56 ft³
